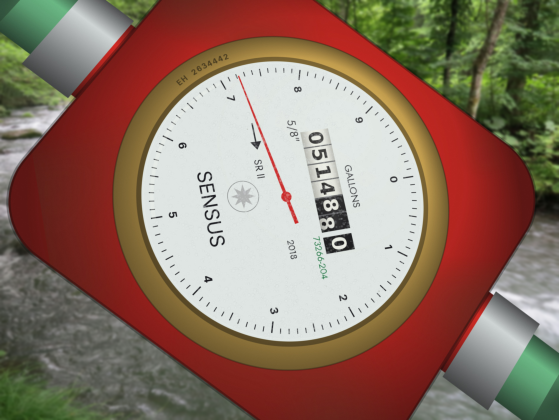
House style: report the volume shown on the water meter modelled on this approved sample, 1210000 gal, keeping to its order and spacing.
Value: 514877.2 gal
